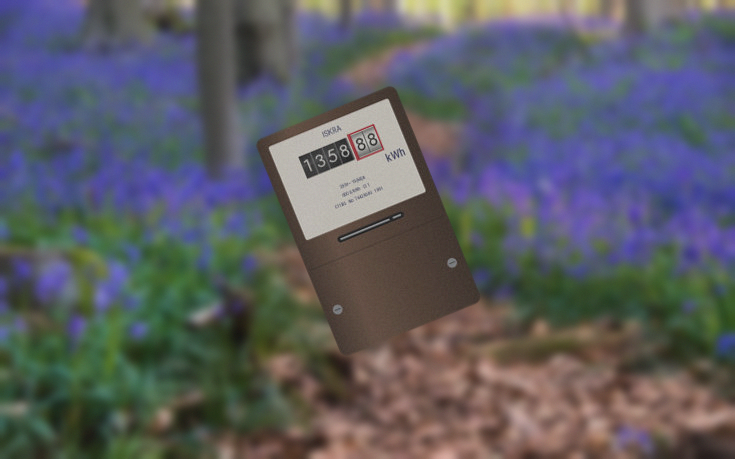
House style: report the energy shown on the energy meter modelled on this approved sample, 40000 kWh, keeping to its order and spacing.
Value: 1358.88 kWh
